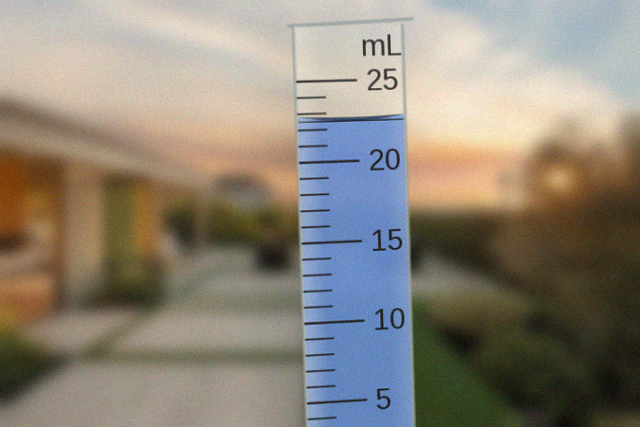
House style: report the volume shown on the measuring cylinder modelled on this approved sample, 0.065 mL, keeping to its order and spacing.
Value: 22.5 mL
